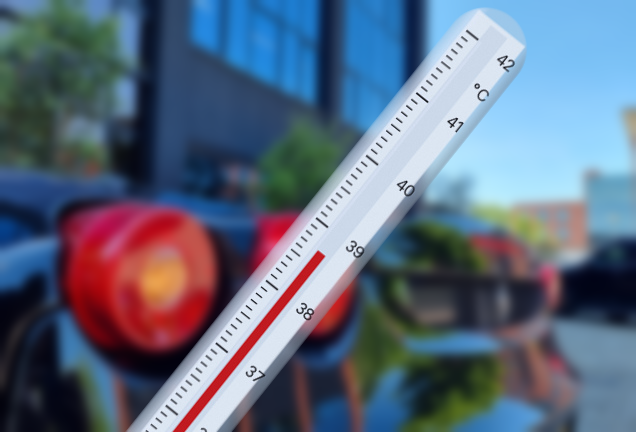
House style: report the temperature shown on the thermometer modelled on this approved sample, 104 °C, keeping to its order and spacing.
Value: 38.7 °C
